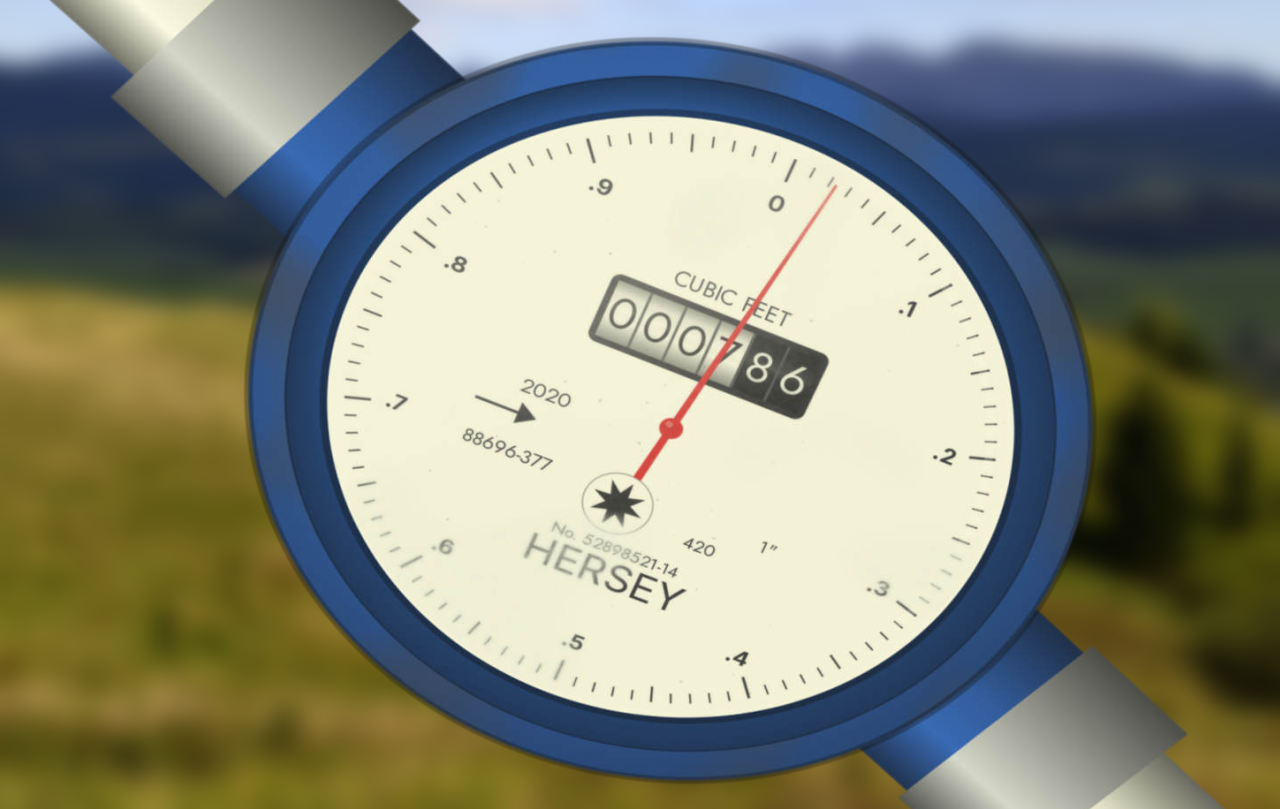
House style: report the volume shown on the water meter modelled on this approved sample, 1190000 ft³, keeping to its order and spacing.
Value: 786.02 ft³
